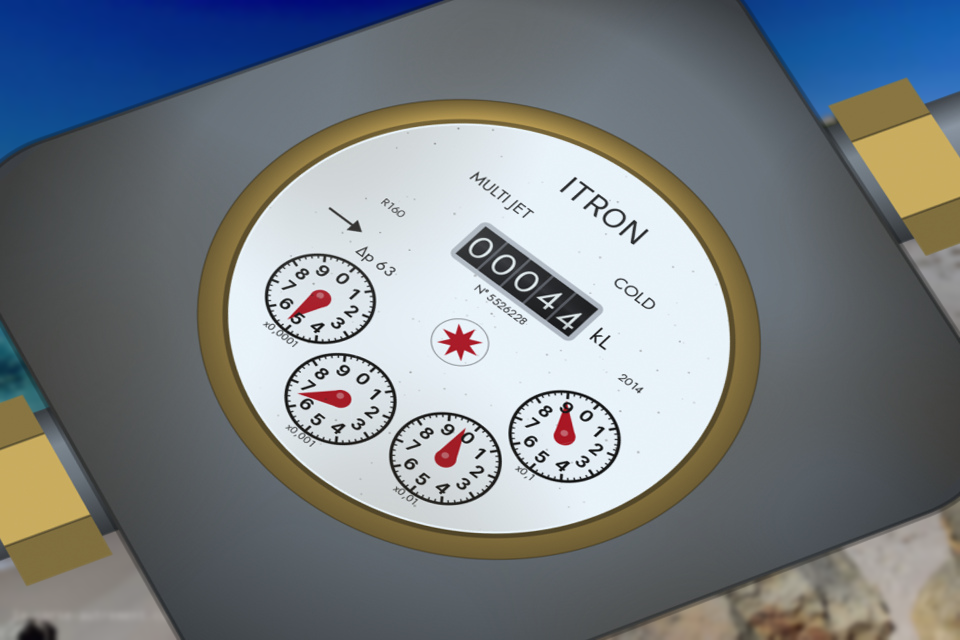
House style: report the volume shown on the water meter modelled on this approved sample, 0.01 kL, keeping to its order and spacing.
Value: 43.8965 kL
